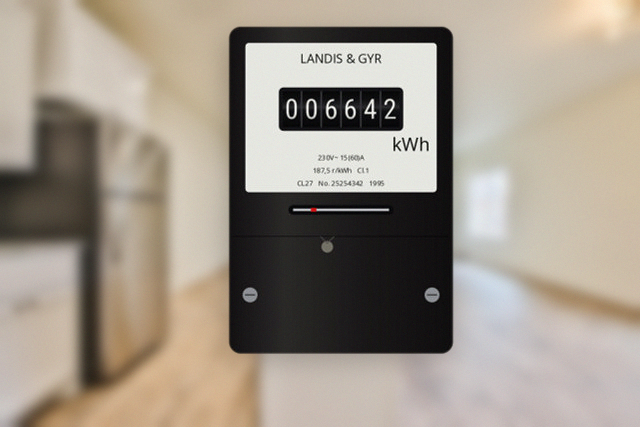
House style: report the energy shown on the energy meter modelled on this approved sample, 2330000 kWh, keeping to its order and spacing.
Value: 6642 kWh
